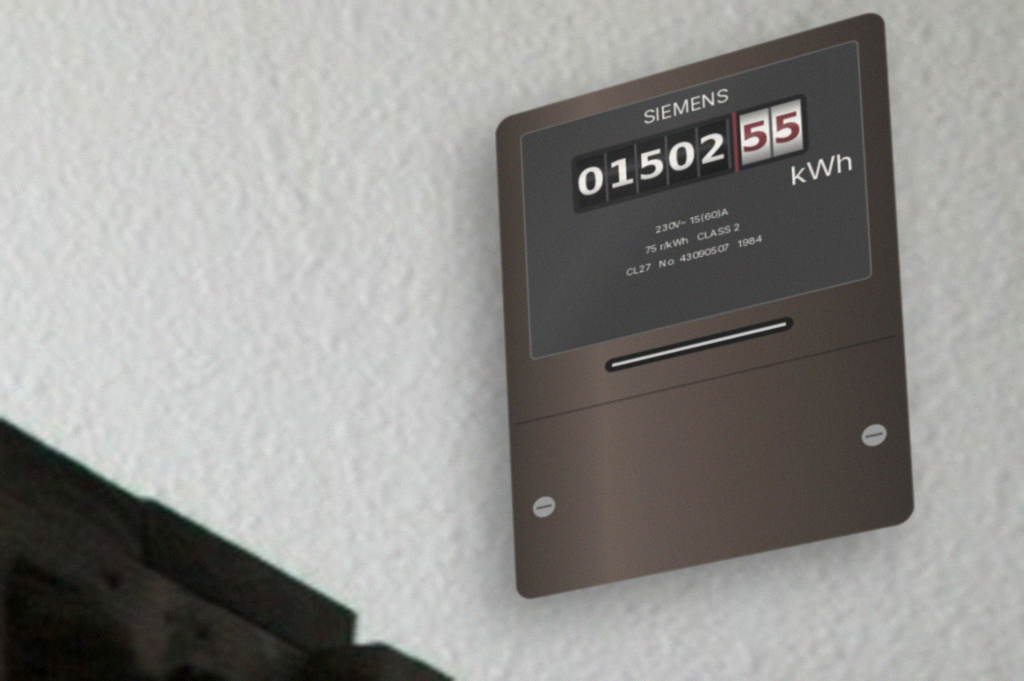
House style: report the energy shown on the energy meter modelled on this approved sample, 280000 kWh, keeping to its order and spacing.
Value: 1502.55 kWh
